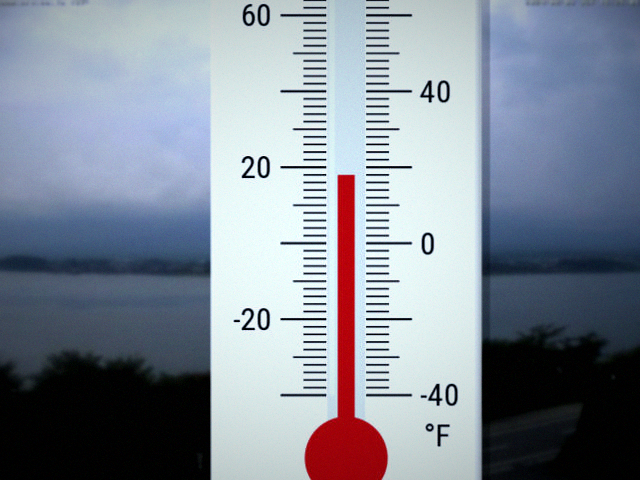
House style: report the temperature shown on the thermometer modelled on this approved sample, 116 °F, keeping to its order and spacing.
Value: 18 °F
